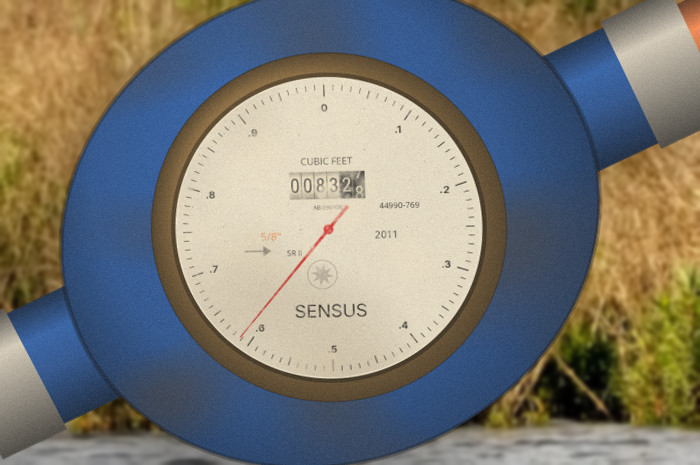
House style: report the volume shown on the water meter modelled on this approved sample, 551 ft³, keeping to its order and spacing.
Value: 8327.61 ft³
